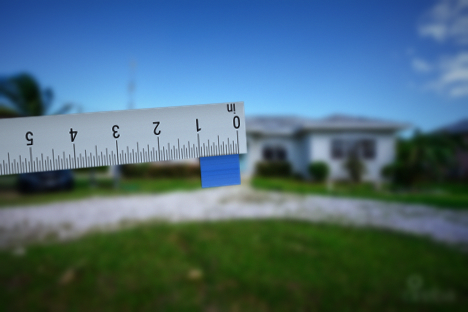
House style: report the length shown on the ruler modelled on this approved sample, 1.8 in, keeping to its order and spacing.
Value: 1 in
